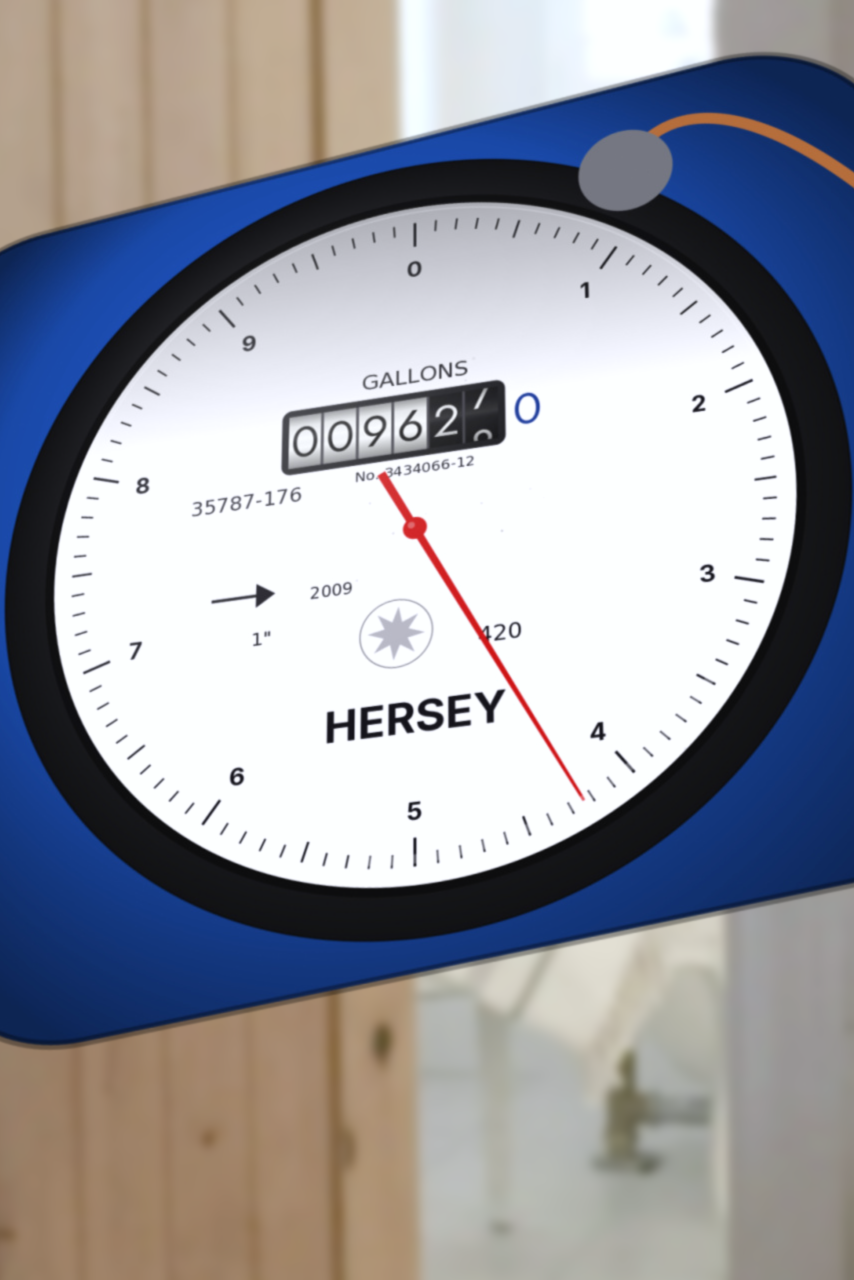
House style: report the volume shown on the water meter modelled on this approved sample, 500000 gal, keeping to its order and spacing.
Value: 96274.2 gal
